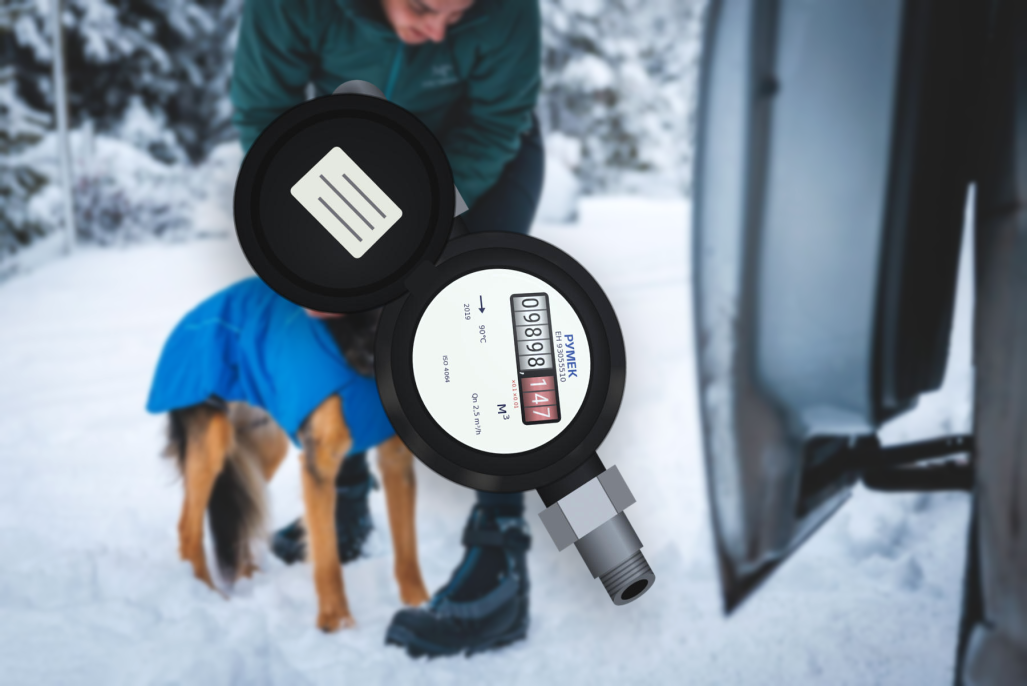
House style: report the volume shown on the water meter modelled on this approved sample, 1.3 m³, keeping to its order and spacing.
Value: 9898.147 m³
